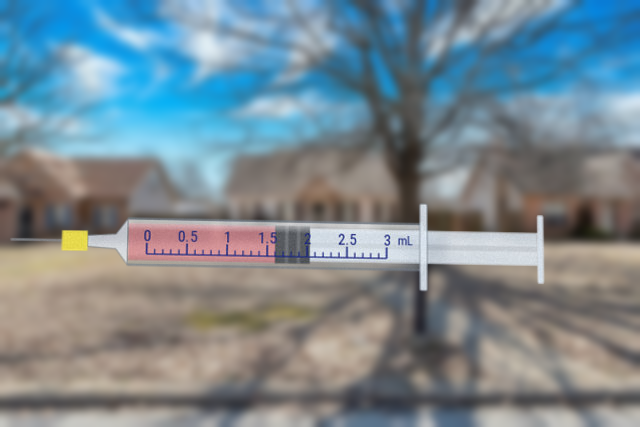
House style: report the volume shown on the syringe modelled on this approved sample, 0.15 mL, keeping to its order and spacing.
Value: 1.6 mL
